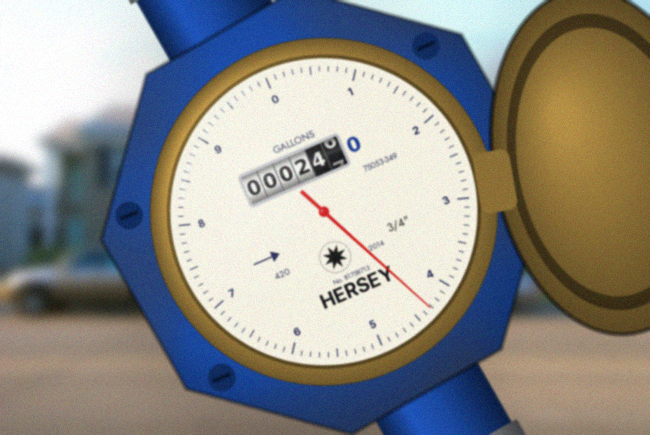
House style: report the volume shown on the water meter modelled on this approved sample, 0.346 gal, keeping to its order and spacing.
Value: 2464.3 gal
